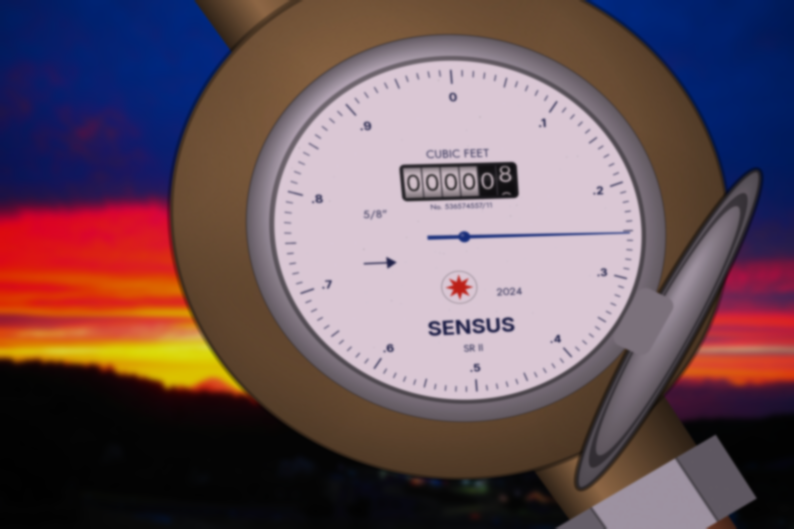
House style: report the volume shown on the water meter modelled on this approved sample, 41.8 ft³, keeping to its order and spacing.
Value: 8.25 ft³
